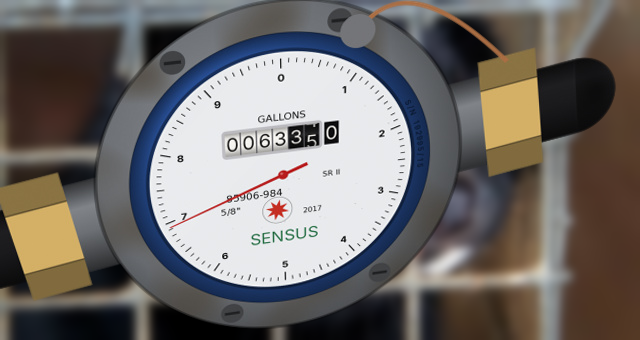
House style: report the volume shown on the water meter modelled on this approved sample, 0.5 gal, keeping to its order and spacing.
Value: 63346.9 gal
